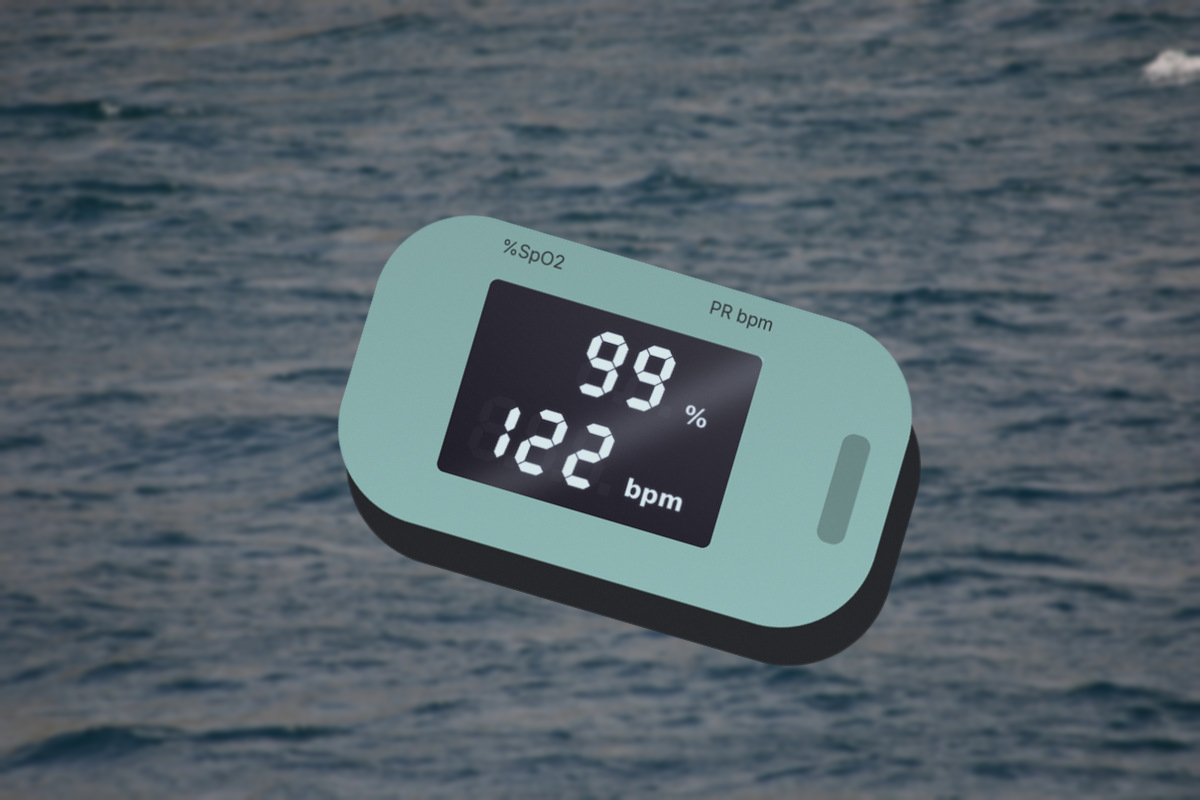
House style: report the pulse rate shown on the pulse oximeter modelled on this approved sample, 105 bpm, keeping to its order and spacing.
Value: 122 bpm
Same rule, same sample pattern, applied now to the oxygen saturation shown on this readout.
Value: 99 %
